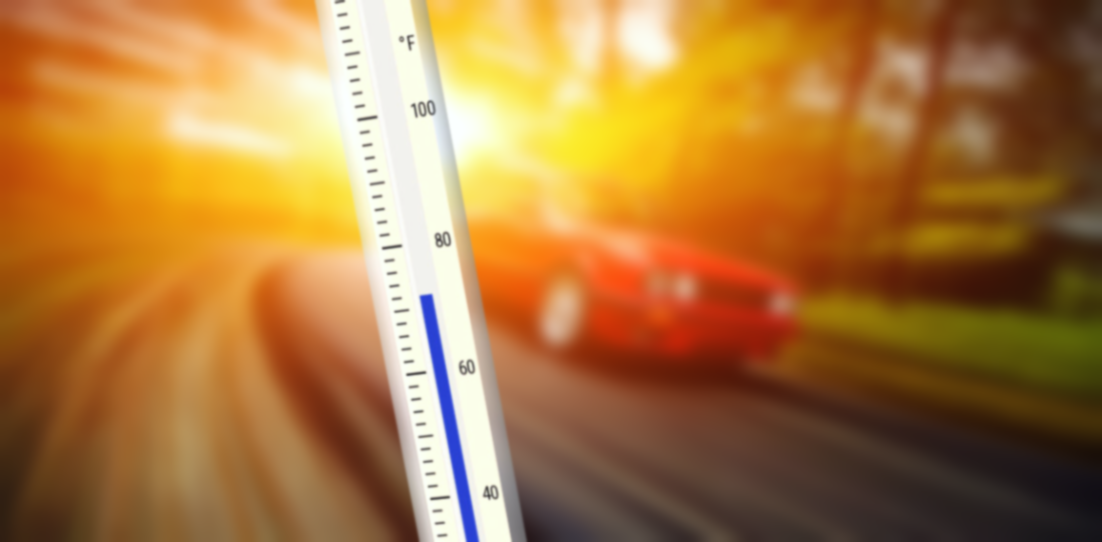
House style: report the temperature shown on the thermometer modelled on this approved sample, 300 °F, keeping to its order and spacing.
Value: 72 °F
